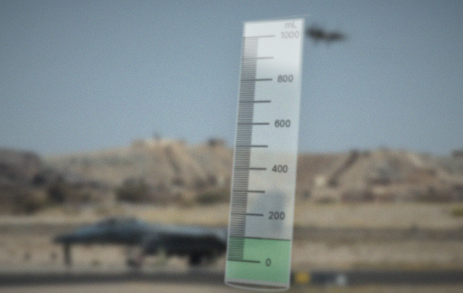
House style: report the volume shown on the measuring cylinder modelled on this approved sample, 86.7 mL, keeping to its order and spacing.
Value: 100 mL
